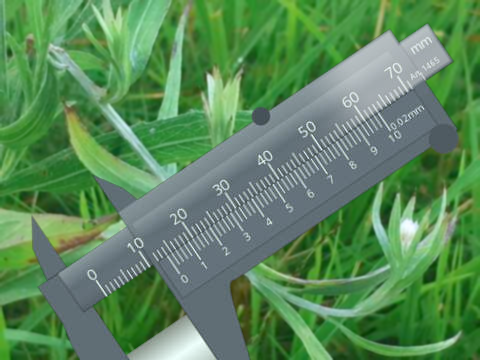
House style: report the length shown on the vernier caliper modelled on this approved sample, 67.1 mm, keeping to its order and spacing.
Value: 14.0 mm
